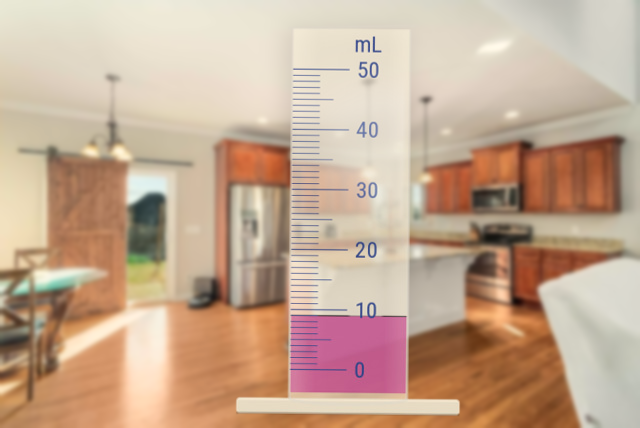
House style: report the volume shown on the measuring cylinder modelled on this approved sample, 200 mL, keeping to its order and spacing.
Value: 9 mL
